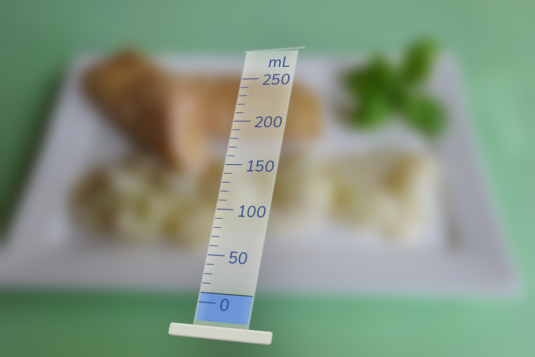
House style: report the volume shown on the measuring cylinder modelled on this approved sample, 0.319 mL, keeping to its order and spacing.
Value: 10 mL
